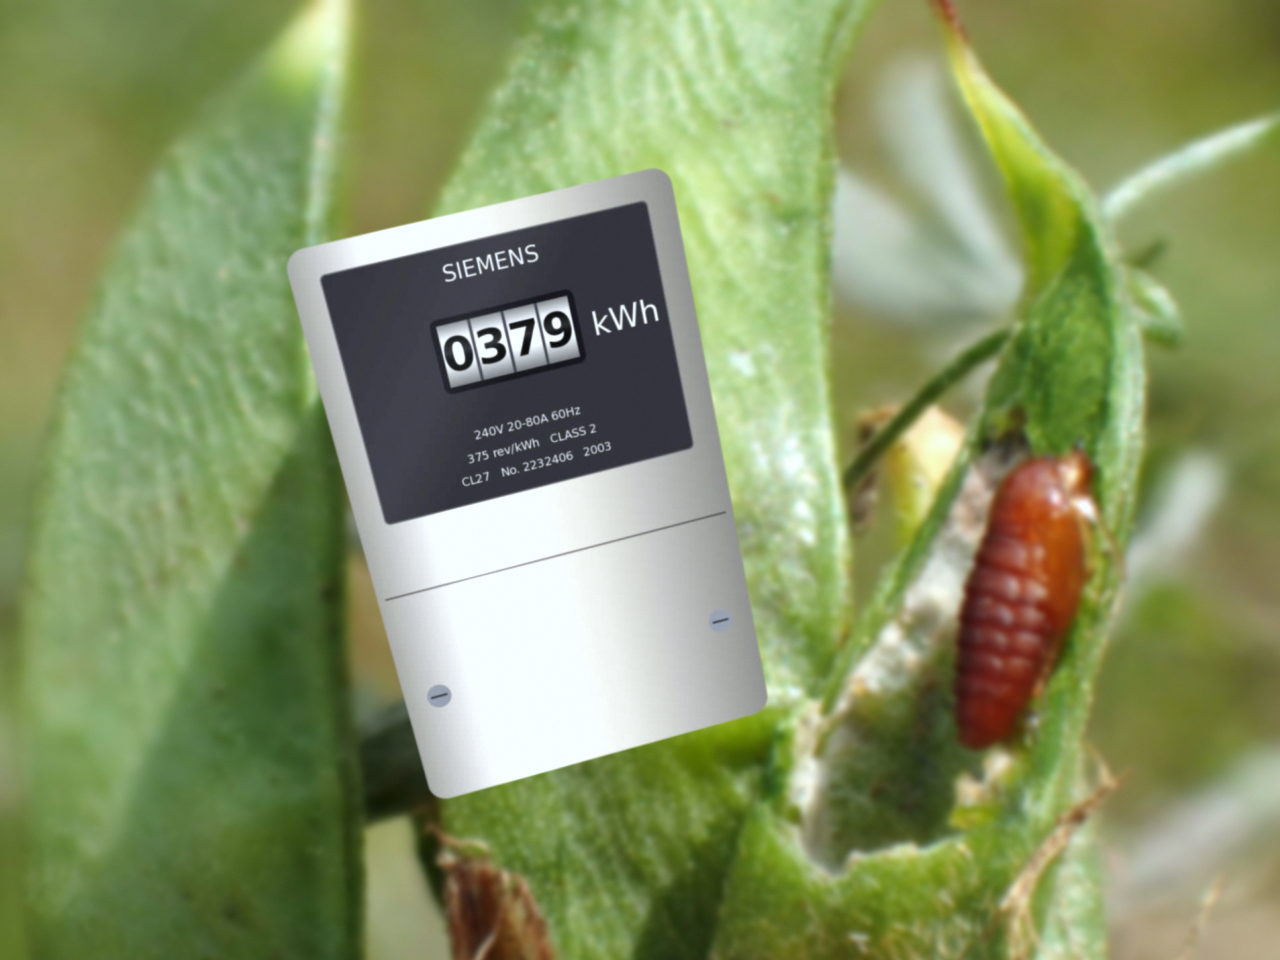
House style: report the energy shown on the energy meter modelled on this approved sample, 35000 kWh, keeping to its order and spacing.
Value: 379 kWh
